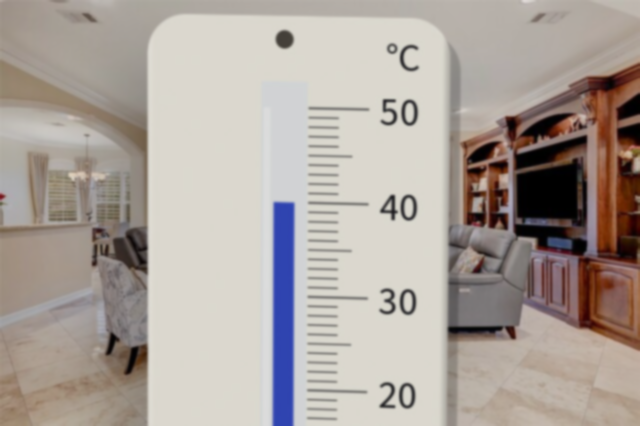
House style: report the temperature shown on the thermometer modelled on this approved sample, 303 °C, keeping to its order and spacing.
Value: 40 °C
